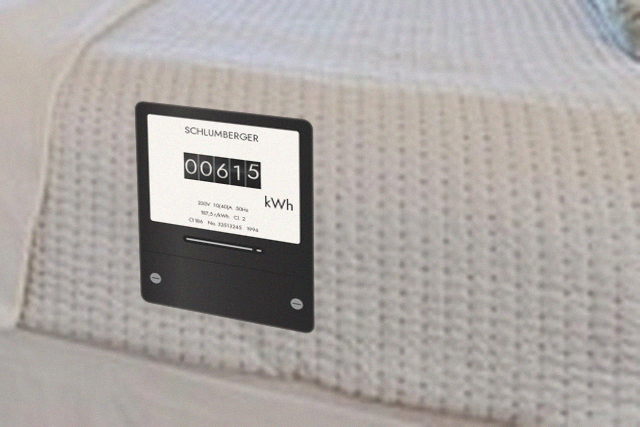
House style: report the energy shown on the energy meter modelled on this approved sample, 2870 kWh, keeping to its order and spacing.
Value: 615 kWh
